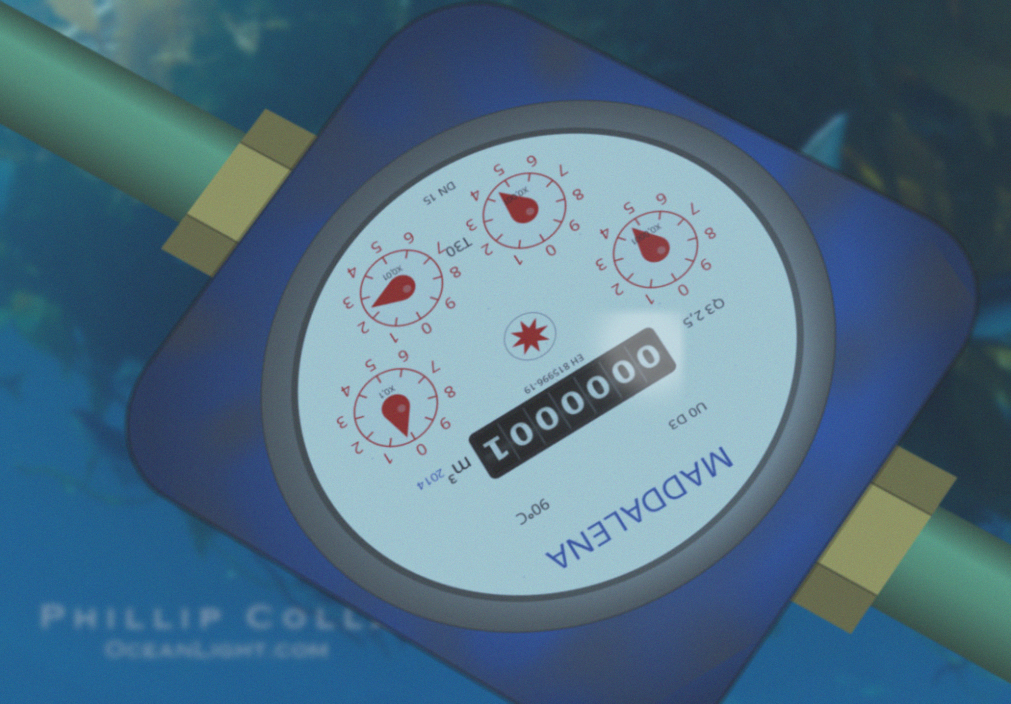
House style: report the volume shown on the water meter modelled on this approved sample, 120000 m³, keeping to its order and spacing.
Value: 1.0244 m³
